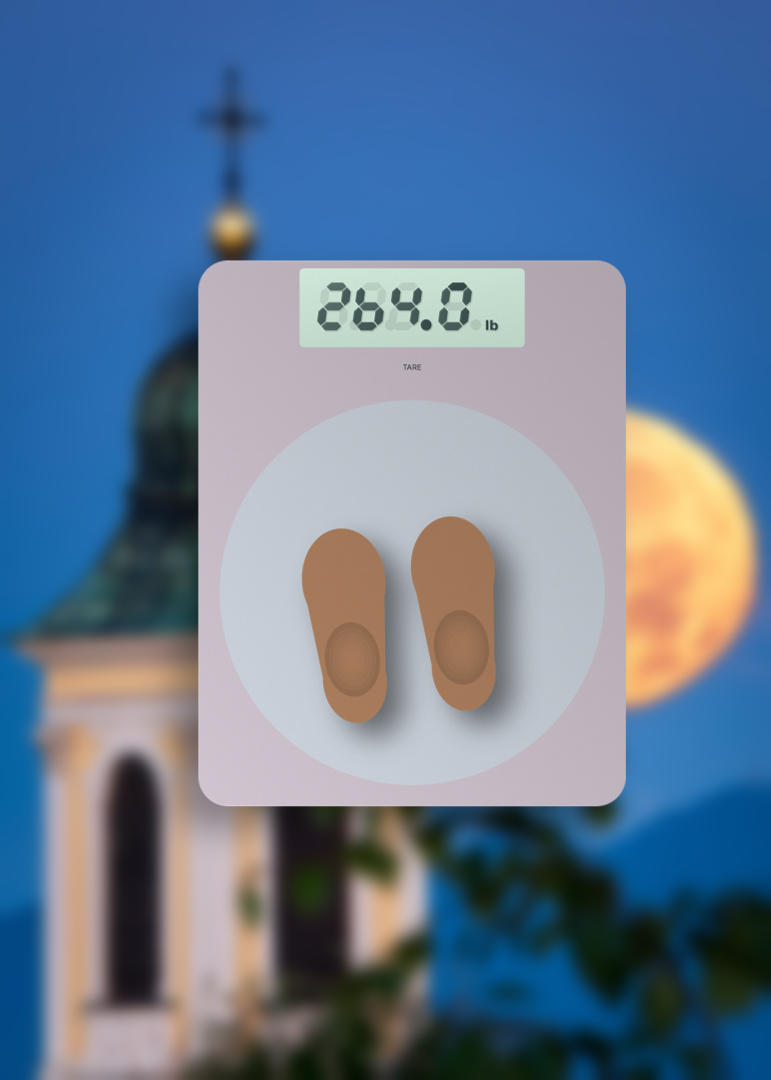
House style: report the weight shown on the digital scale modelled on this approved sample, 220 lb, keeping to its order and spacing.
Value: 264.0 lb
